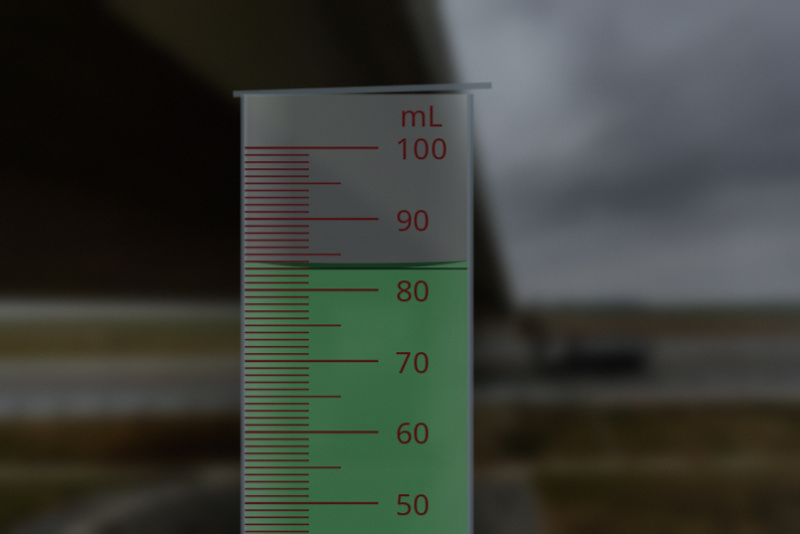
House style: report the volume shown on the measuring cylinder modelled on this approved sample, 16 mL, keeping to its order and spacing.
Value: 83 mL
